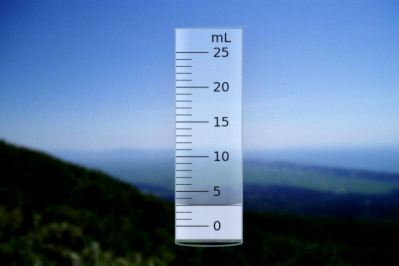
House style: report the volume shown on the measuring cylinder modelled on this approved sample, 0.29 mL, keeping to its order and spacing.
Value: 3 mL
